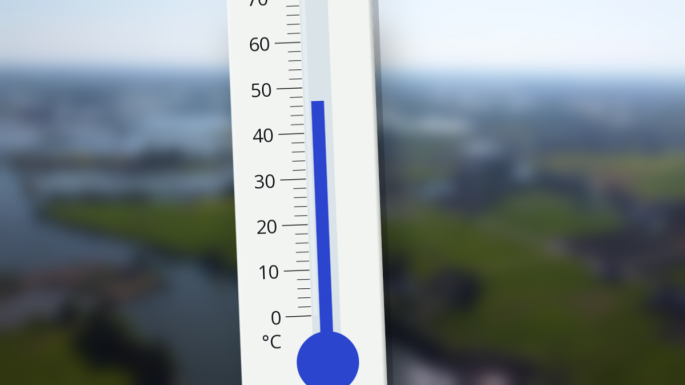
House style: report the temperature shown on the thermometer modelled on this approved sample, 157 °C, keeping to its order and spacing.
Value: 47 °C
